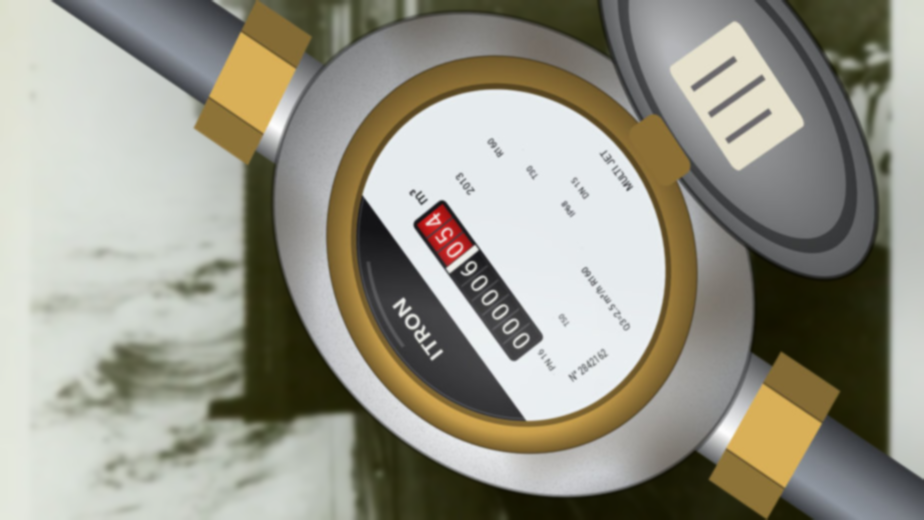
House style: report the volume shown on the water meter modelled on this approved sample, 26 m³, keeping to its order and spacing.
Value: 6.054 m³
